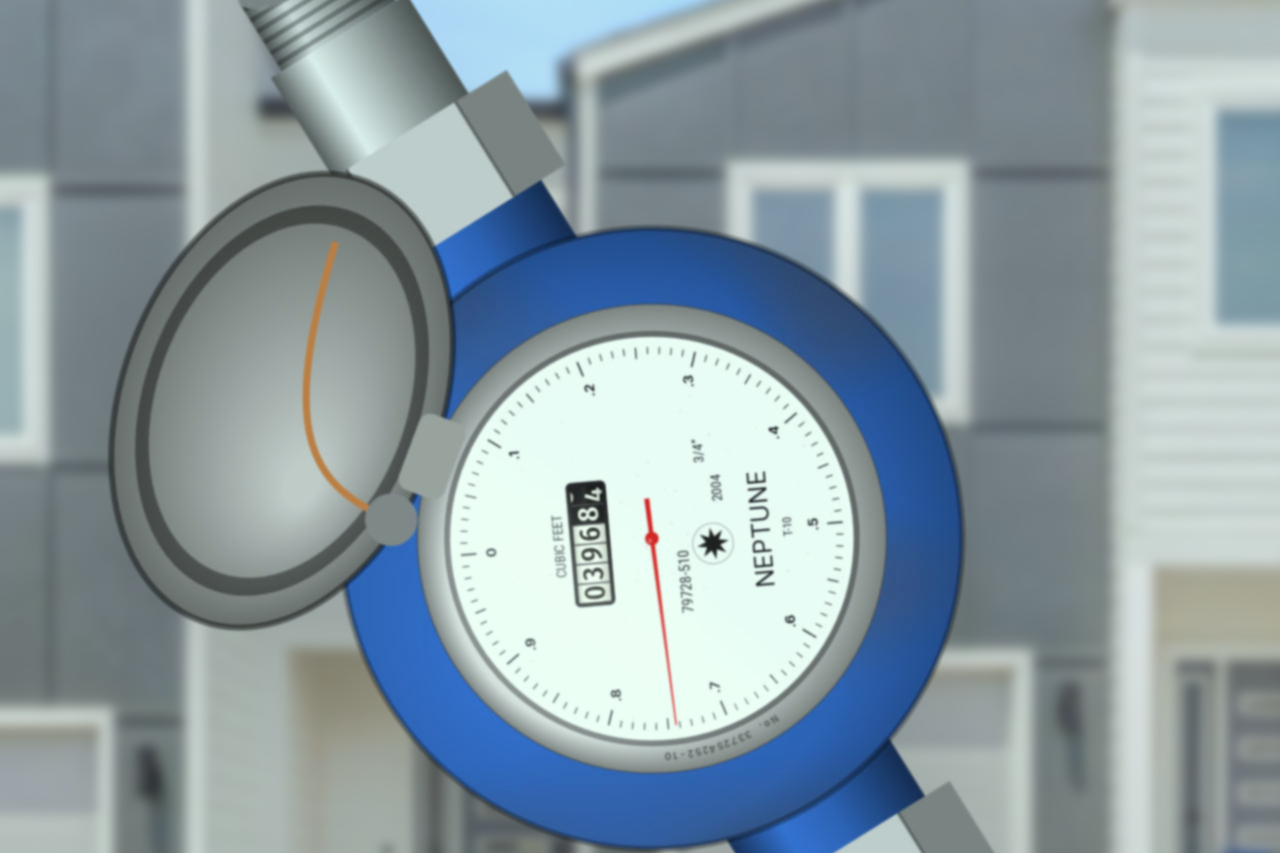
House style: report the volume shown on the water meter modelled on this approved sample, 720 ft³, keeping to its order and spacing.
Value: 39683.74 ft³
